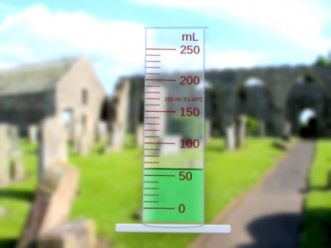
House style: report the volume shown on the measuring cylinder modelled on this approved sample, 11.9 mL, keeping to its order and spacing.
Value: 60 mL
